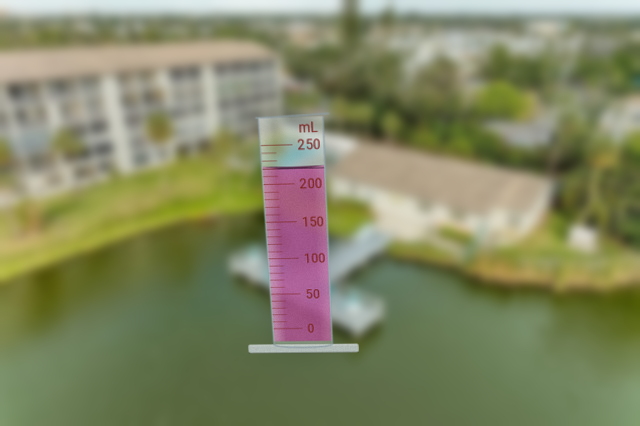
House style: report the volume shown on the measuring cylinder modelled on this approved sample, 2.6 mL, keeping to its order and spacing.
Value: 220 mL
